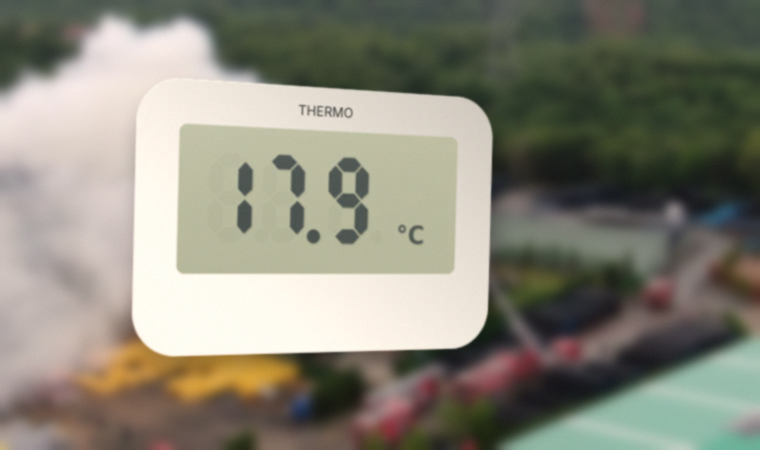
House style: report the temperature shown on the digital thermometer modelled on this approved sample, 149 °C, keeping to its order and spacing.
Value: 17.9 °C
